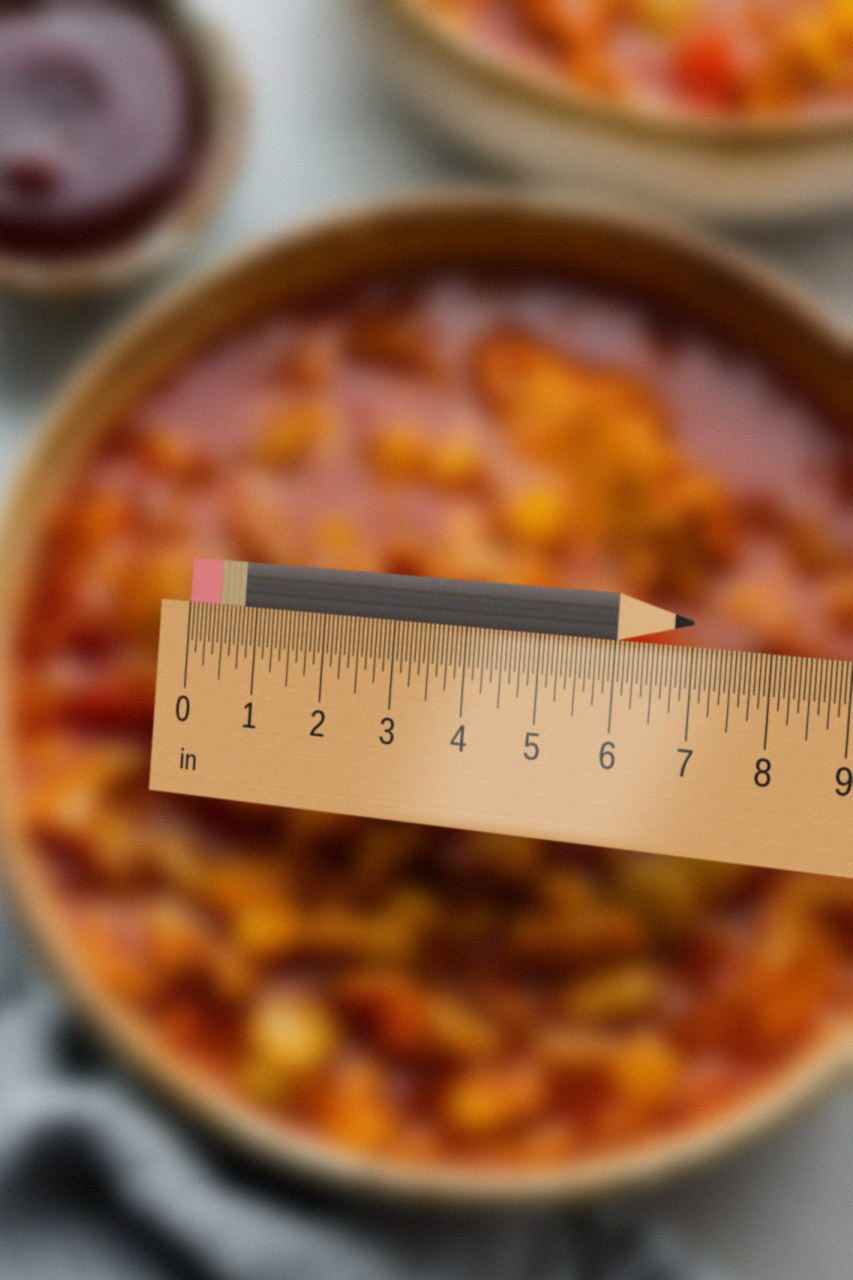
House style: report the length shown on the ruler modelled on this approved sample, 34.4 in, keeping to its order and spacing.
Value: 7 in
